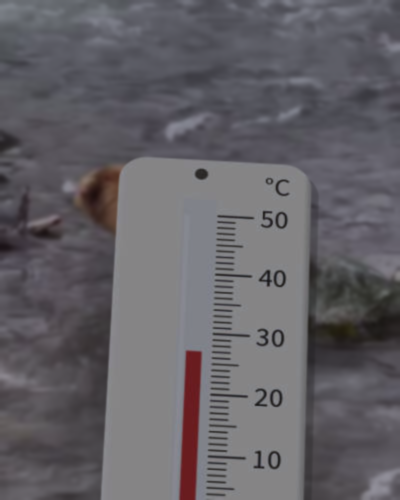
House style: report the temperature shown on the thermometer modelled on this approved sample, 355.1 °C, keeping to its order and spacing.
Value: 27 °C
